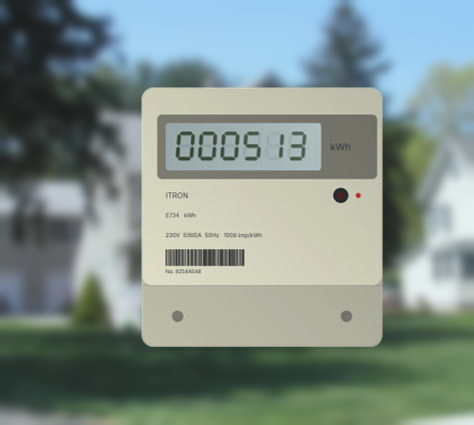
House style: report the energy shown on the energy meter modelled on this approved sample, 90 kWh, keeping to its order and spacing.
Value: 513 kWh
